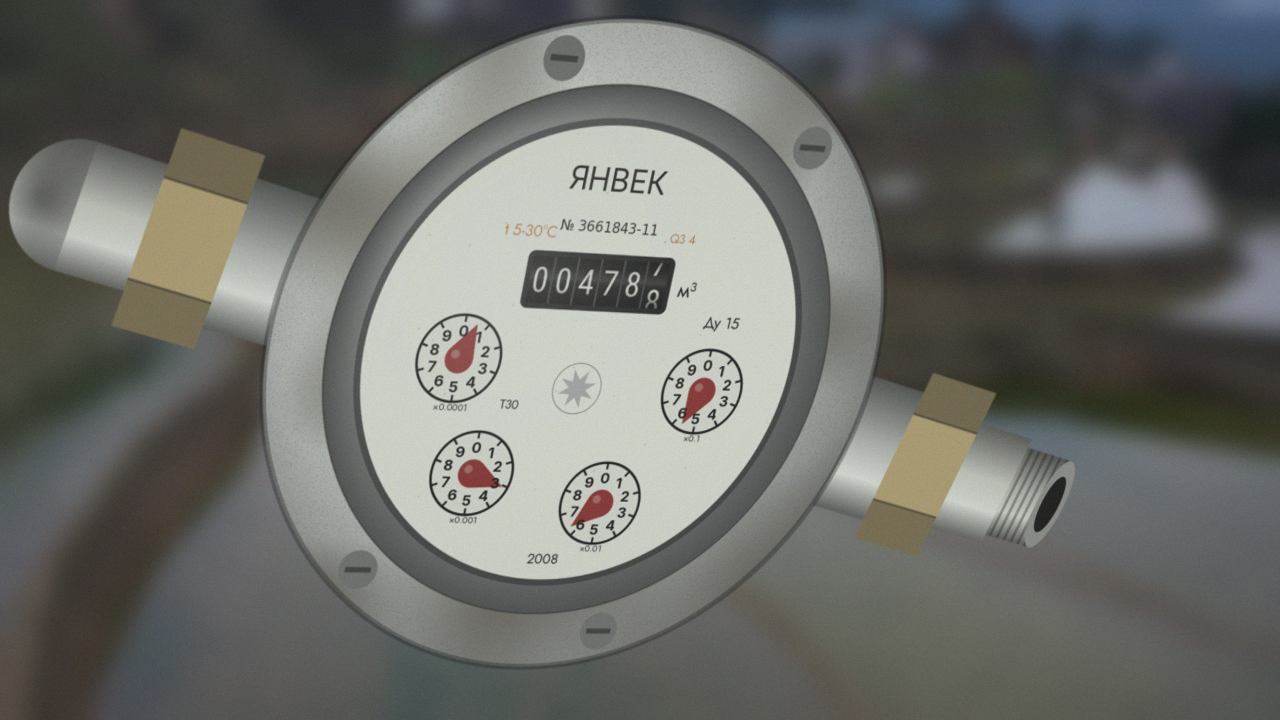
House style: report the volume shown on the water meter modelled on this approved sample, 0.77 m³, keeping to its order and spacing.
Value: 4787.5630 m³
